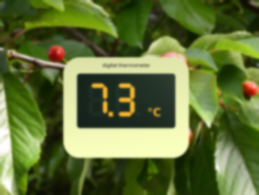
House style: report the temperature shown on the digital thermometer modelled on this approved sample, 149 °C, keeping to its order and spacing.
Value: 7.3 °C
